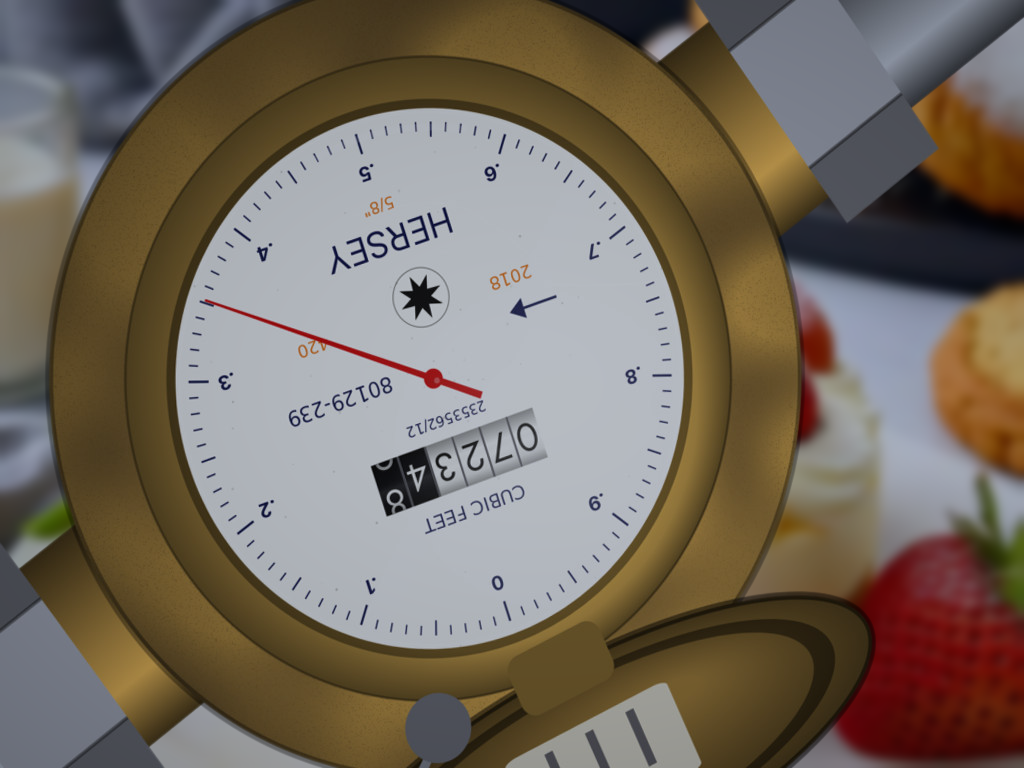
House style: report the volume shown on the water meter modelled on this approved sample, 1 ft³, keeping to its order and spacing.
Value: 72348.35 ft³
